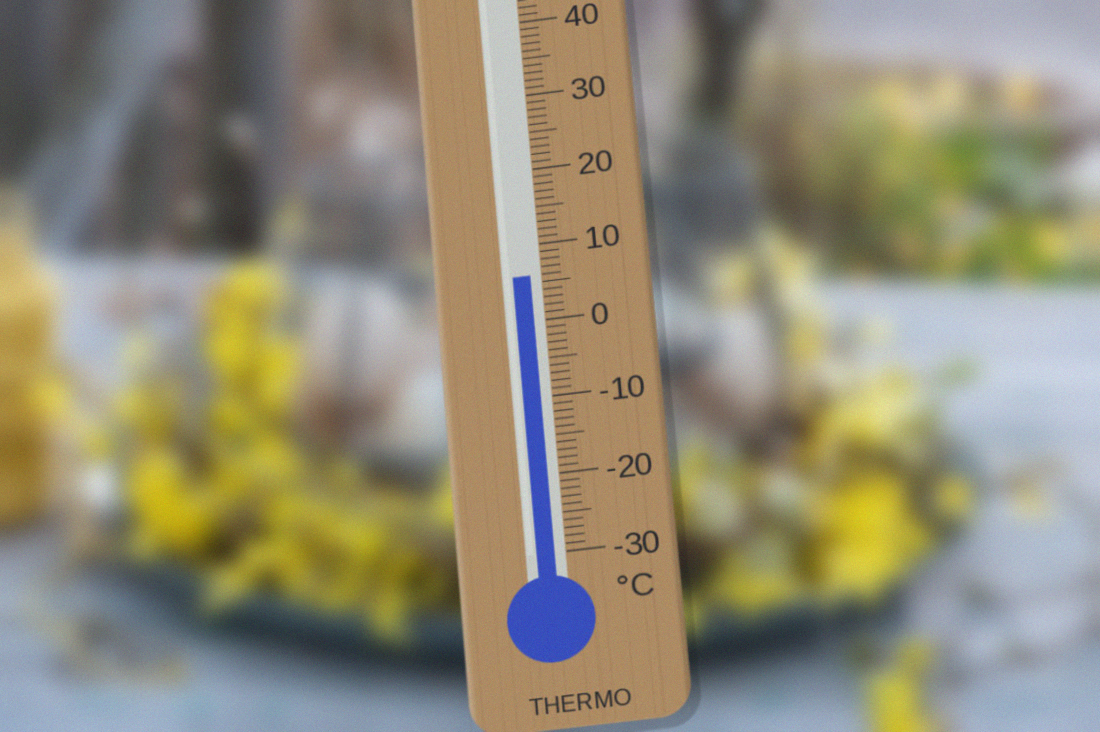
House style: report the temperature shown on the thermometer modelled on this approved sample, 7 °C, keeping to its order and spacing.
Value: 6 °C
